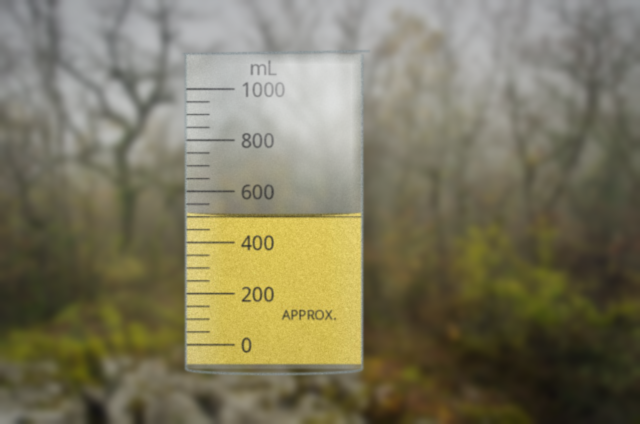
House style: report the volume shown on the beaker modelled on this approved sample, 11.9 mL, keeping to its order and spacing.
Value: 500 mL
